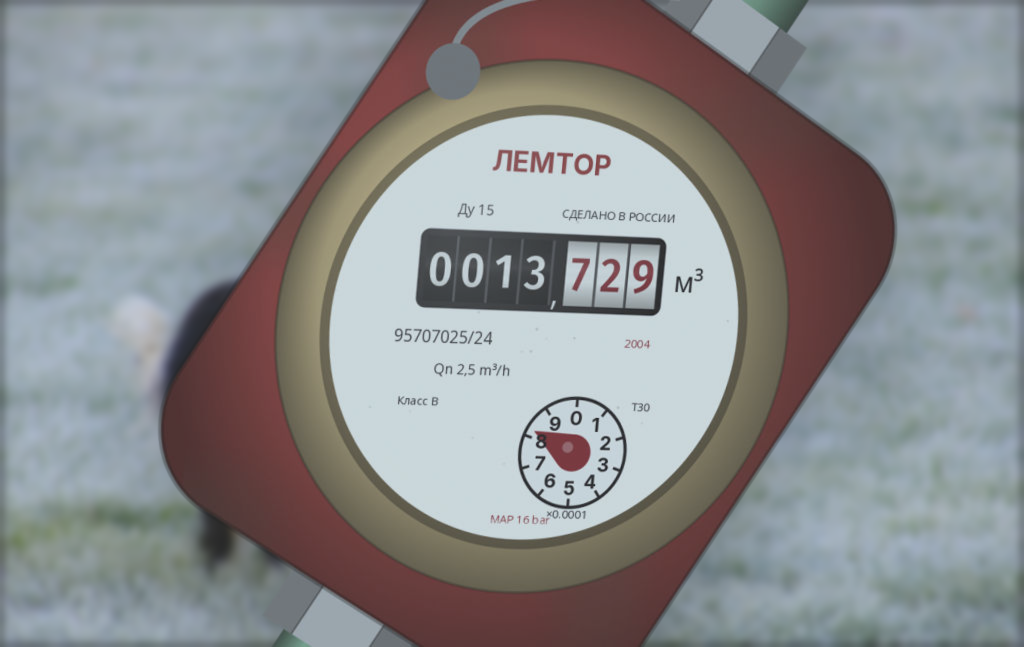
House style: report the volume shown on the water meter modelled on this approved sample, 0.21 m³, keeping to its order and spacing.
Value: 13.7298 m³
